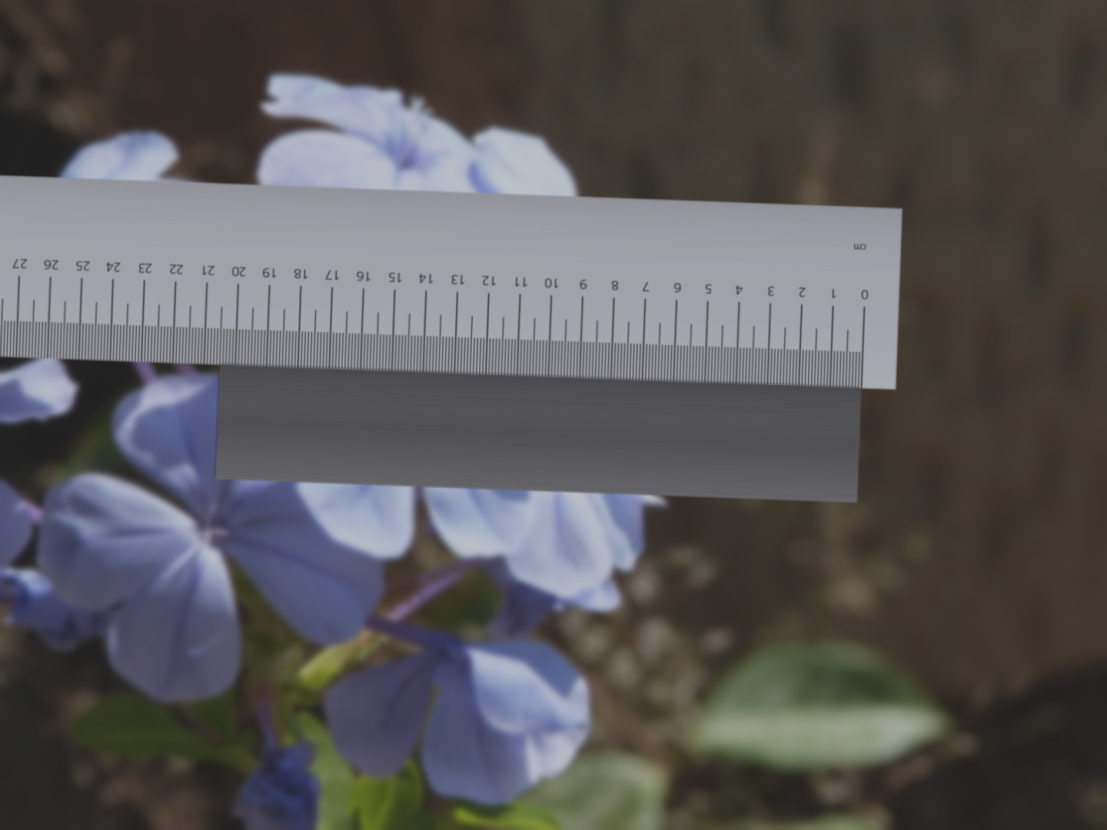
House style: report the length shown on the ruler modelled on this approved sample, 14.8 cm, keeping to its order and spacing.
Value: 20.5 cm
